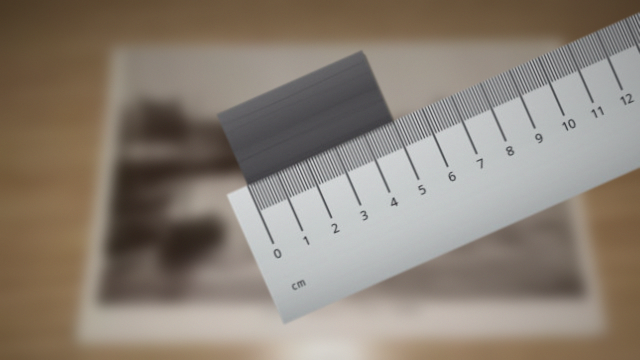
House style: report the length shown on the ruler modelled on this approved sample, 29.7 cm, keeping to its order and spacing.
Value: 5 cm
